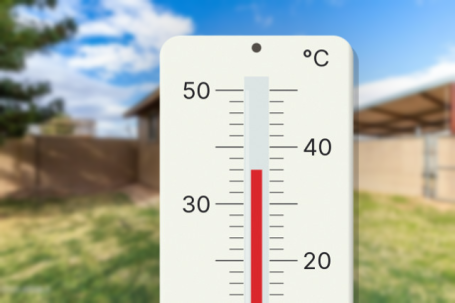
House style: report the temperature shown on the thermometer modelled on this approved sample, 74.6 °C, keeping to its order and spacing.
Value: 36 °C
